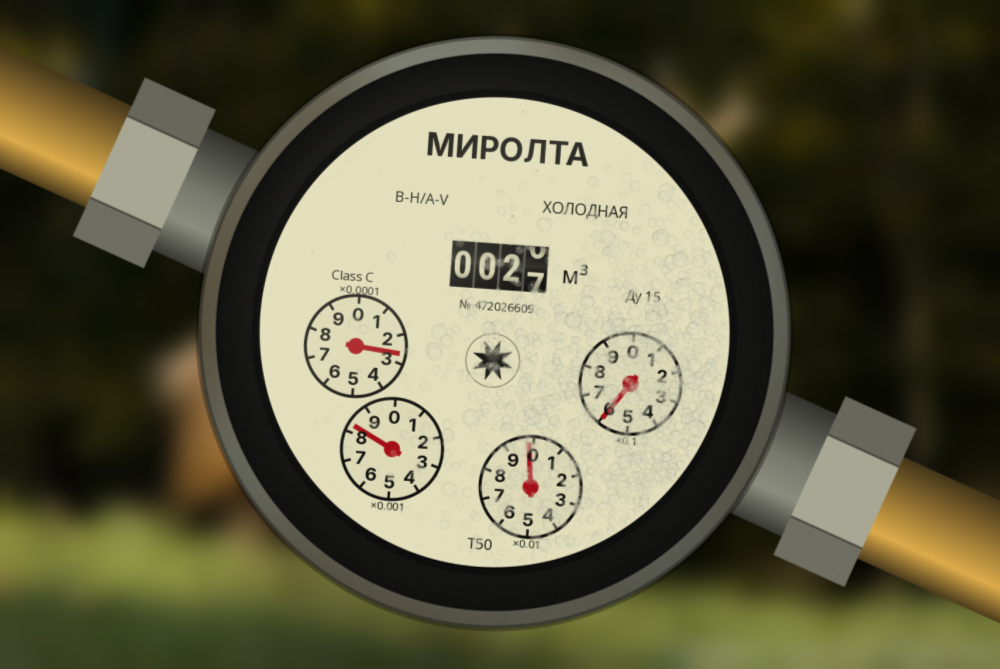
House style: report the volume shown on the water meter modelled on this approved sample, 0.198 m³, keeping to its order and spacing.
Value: 26.5982 m³
